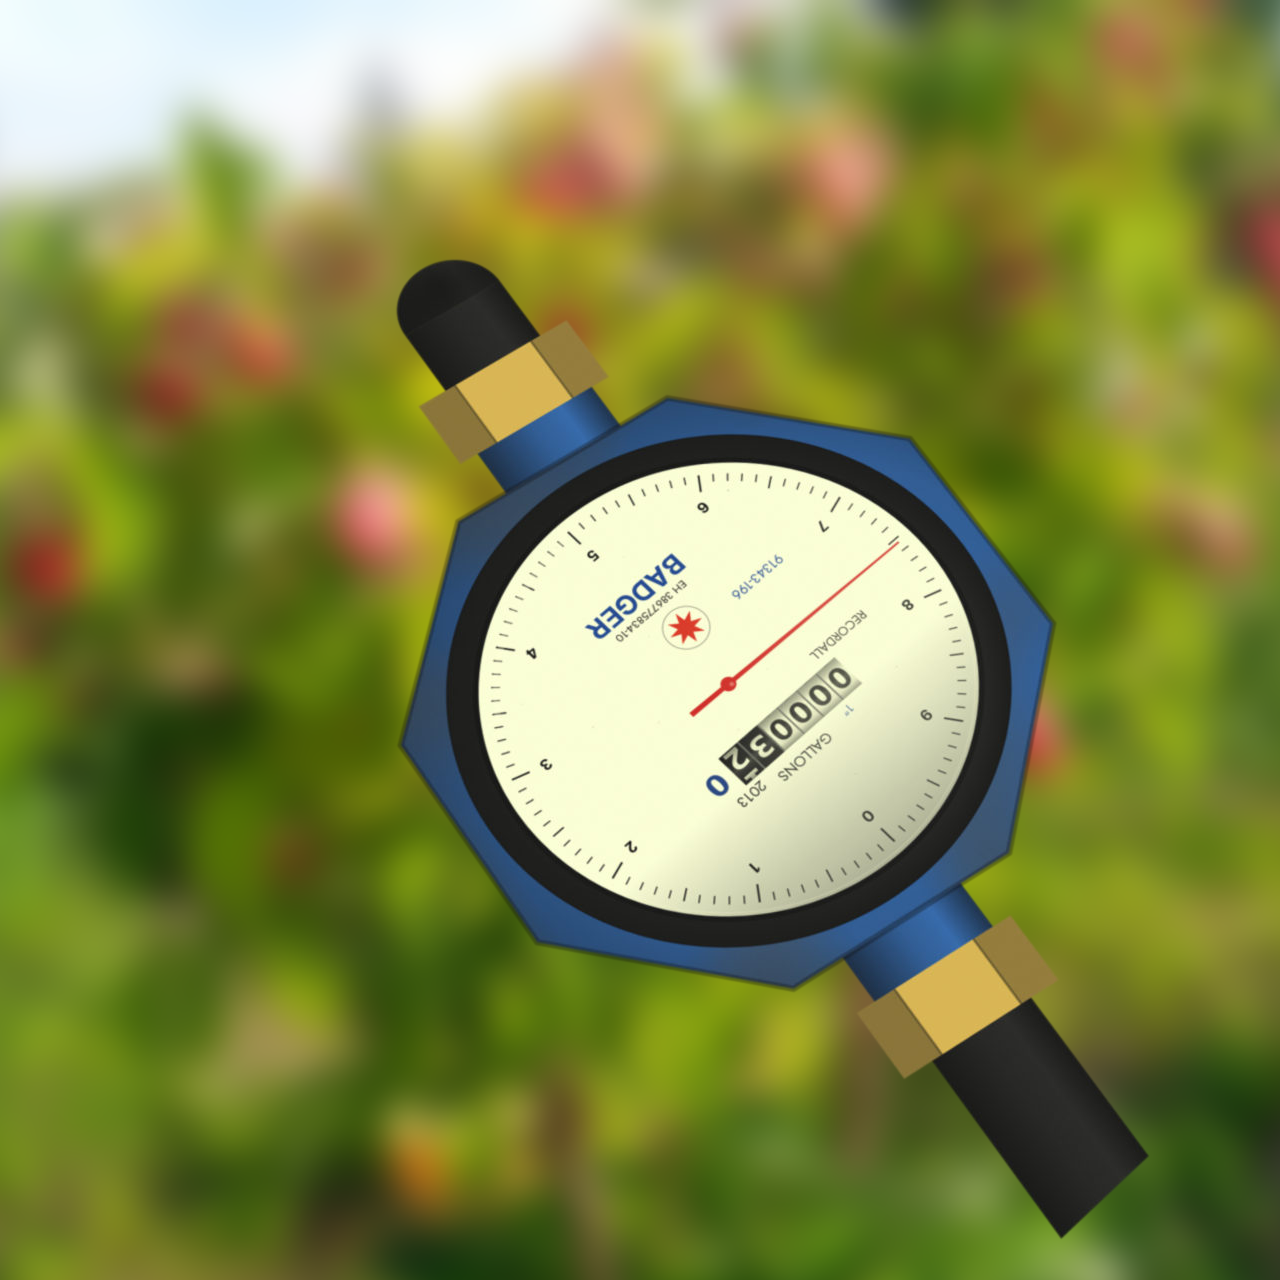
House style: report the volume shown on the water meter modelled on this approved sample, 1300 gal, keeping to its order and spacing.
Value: 317.5 gal
